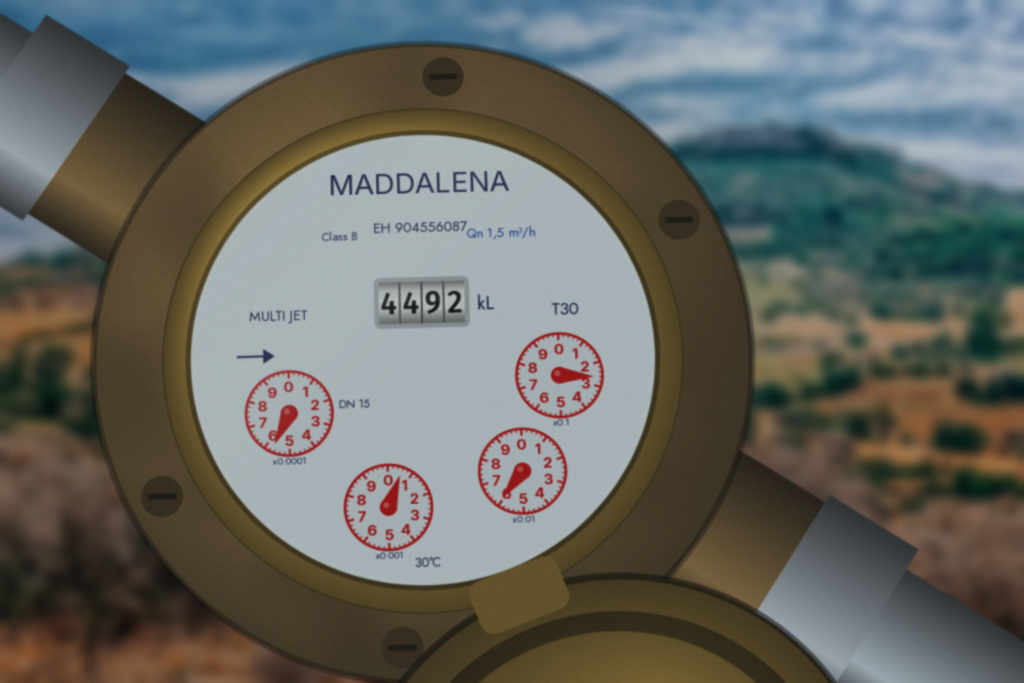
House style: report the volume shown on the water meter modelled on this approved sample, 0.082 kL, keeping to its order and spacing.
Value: 4492.2605 kL
